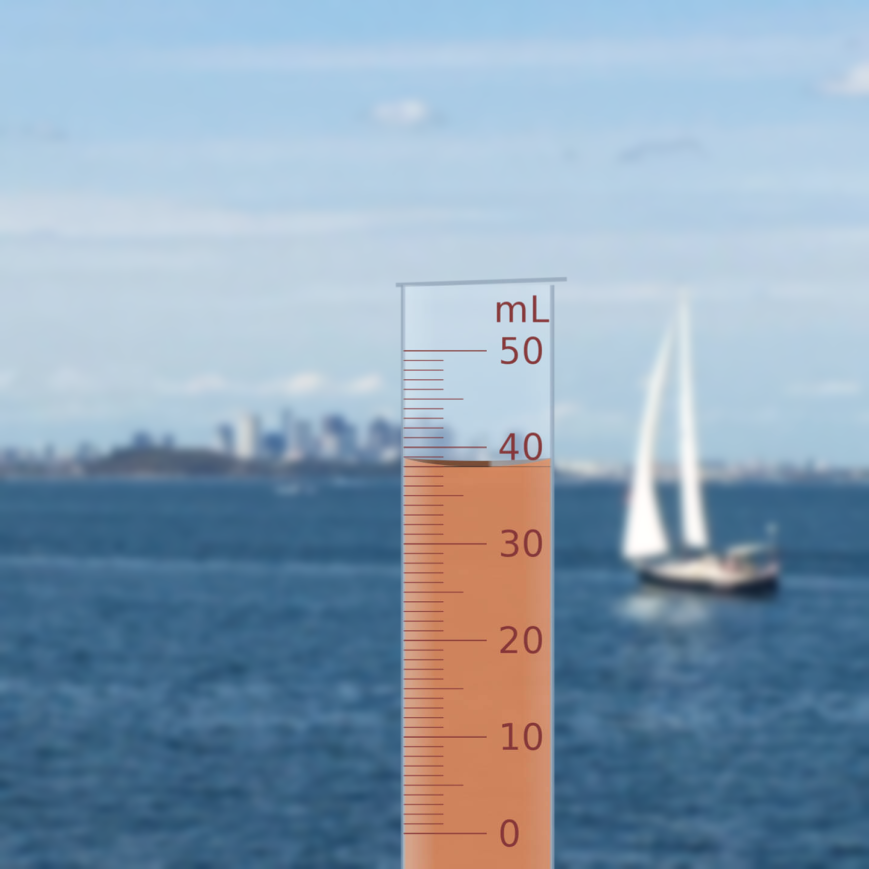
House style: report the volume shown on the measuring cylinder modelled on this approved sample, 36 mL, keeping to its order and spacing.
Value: 38 mL
